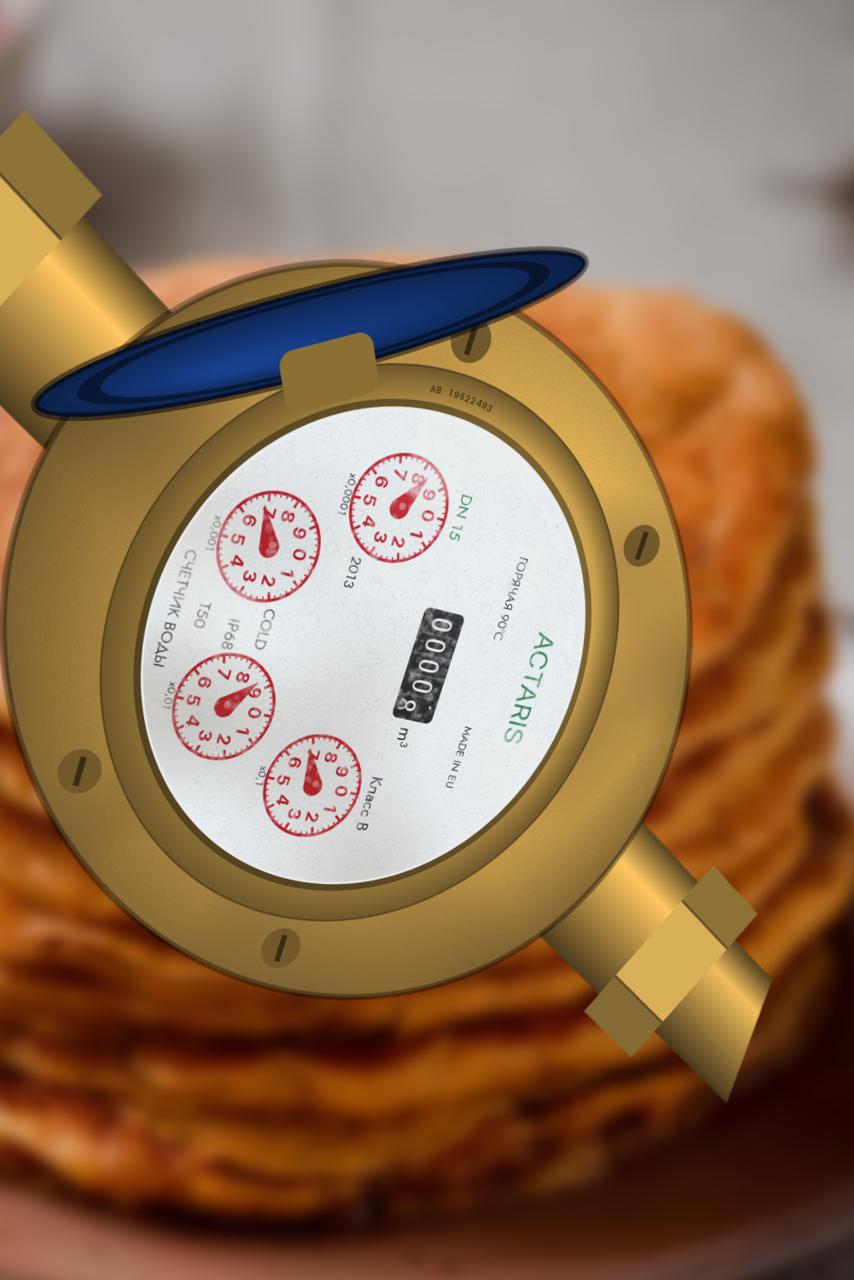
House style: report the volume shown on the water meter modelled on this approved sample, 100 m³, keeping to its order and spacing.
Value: 7.6868 m³
